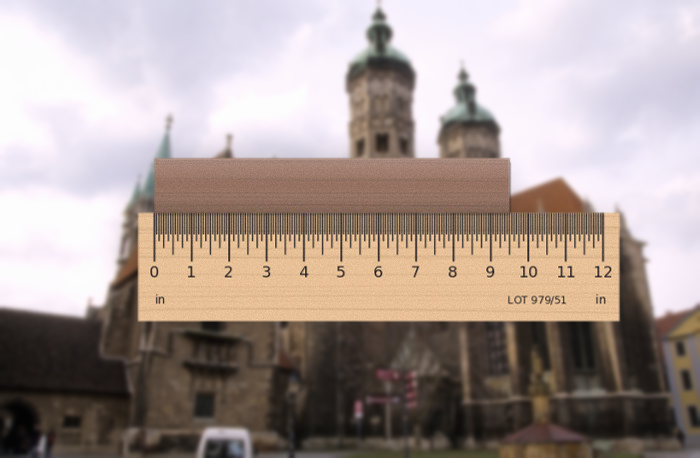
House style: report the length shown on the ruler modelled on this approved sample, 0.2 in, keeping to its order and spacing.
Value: 9.5 in
